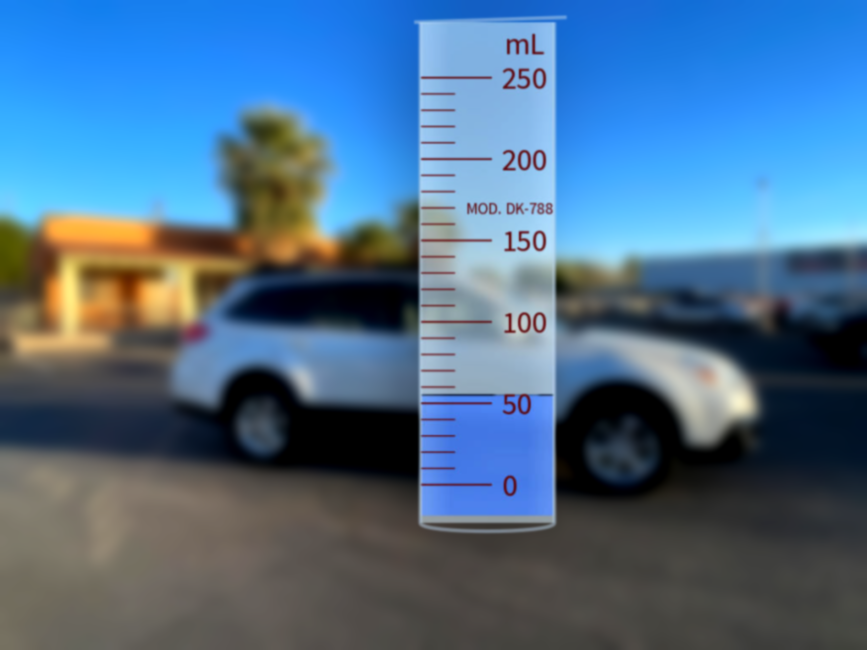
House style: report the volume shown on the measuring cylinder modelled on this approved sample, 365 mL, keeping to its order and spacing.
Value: 55 mL
